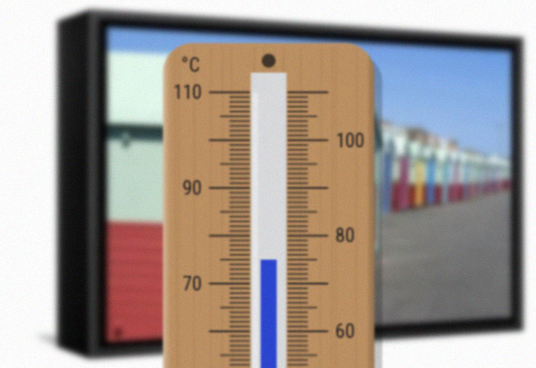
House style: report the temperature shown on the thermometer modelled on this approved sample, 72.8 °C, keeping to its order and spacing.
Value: 75 °C
